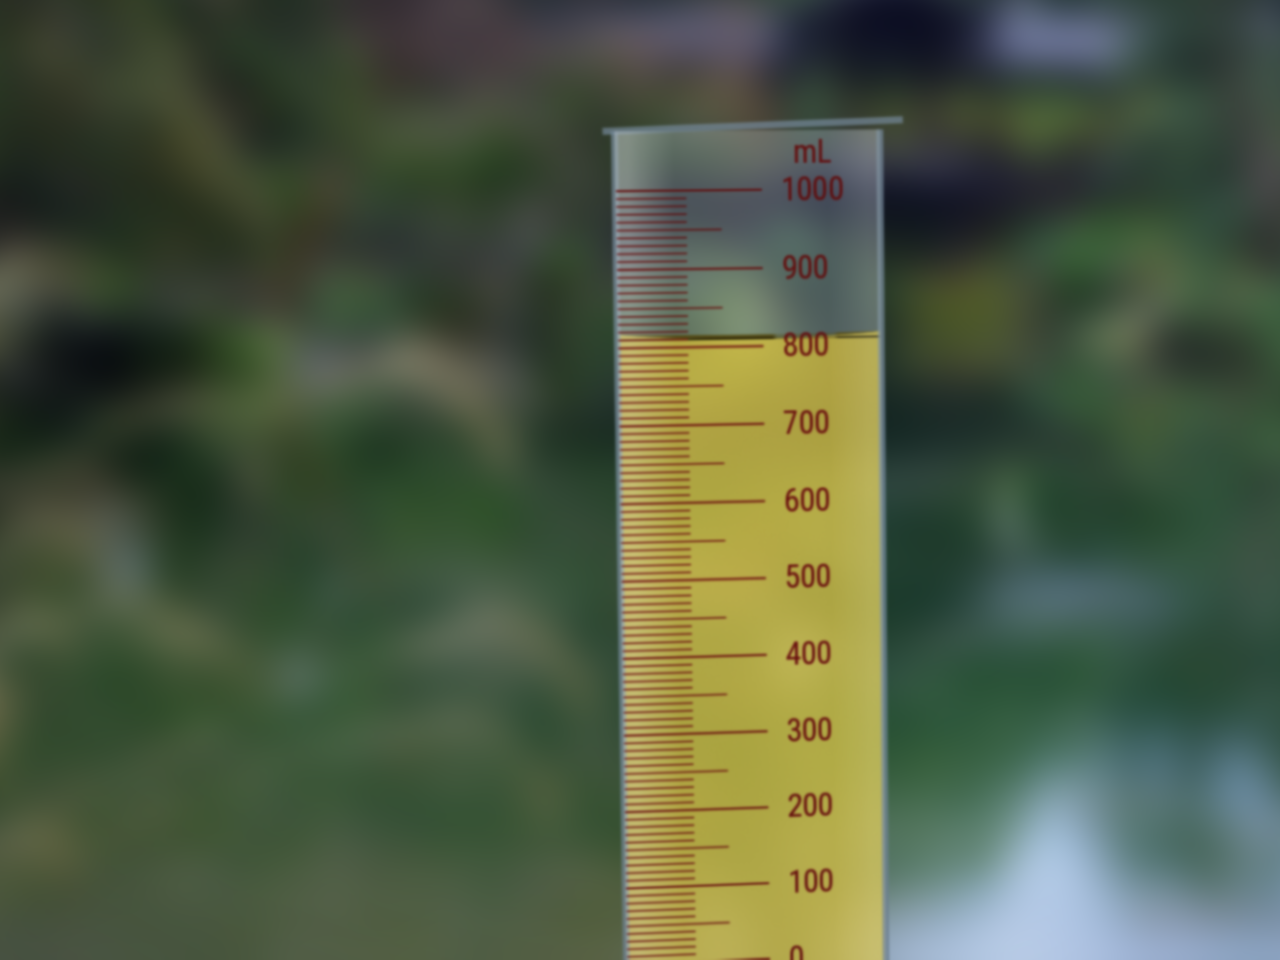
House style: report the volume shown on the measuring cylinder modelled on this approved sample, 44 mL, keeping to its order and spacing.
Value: 810 mL
